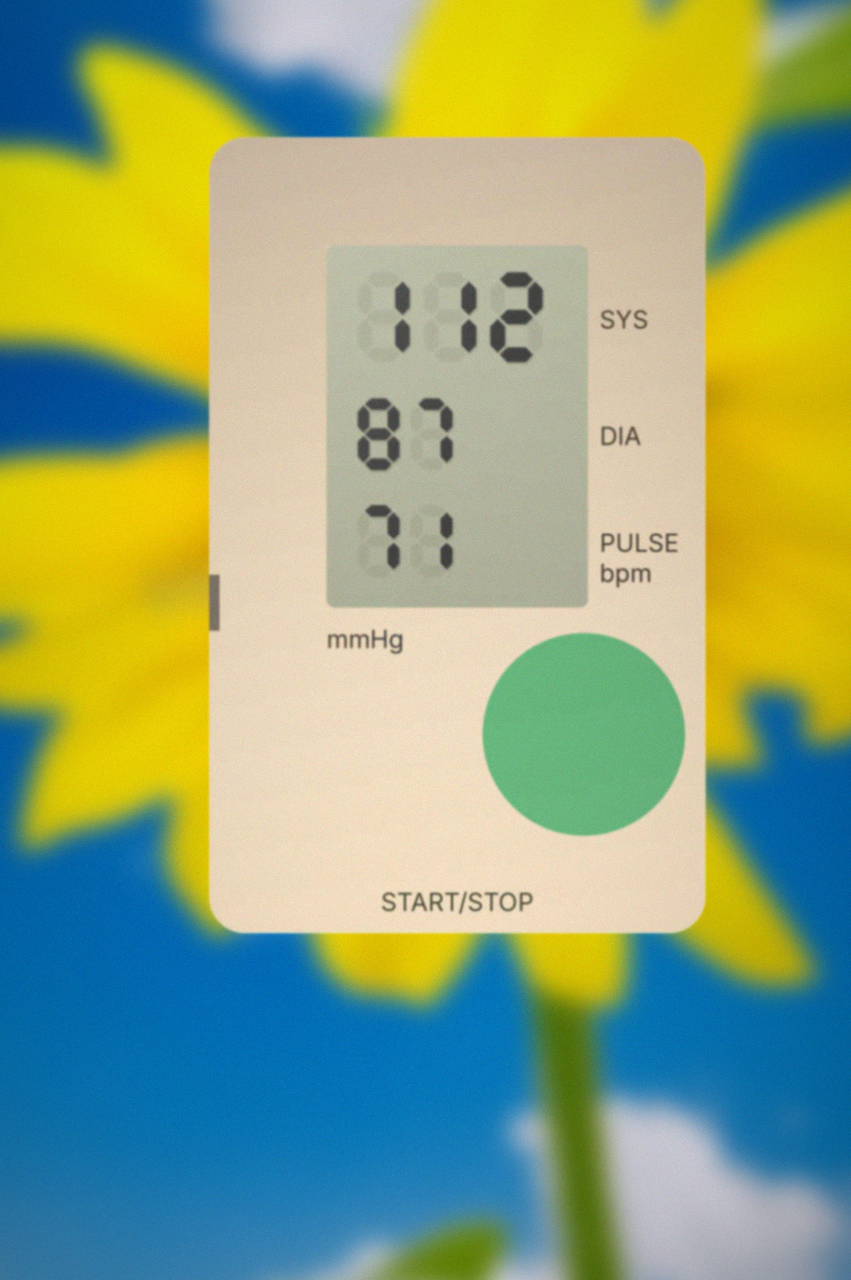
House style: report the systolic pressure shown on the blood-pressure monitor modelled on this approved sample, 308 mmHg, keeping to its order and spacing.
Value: 112 mmHg
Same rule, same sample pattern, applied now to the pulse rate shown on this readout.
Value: 71 bpm
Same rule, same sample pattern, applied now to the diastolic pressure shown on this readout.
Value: 87 mmHg
